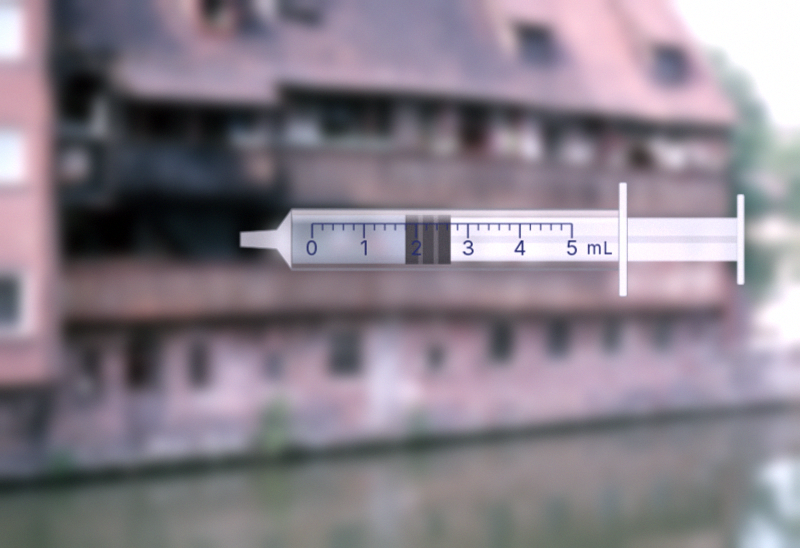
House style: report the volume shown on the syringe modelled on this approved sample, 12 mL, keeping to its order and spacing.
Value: 1.8 mL
